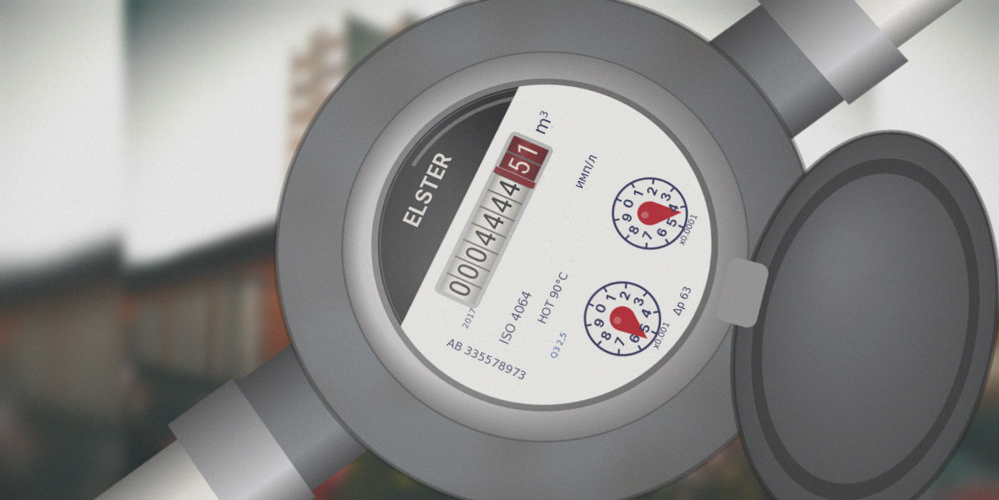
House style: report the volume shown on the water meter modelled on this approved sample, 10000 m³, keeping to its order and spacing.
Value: 4444.5154 m³
